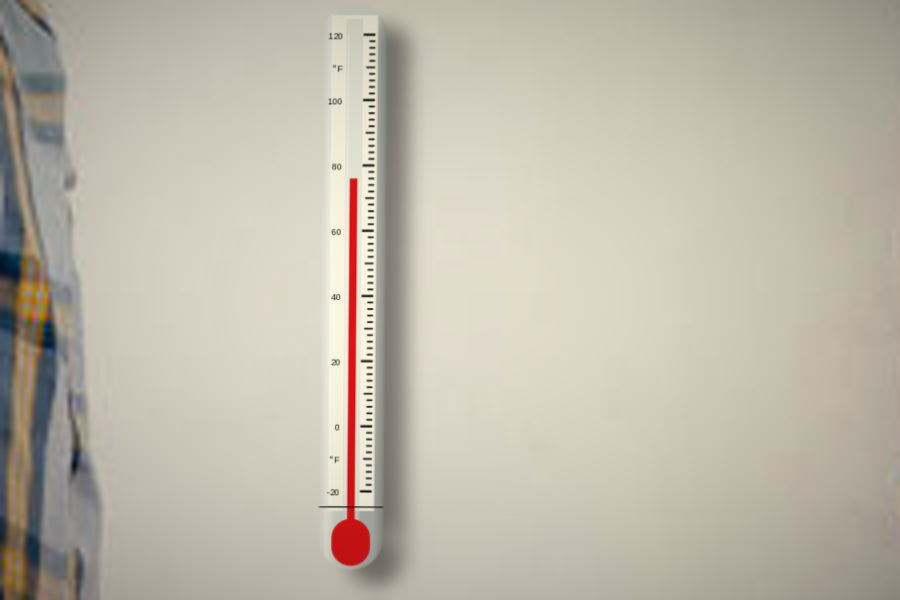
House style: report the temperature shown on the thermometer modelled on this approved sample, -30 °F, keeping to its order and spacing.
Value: 76 °F
